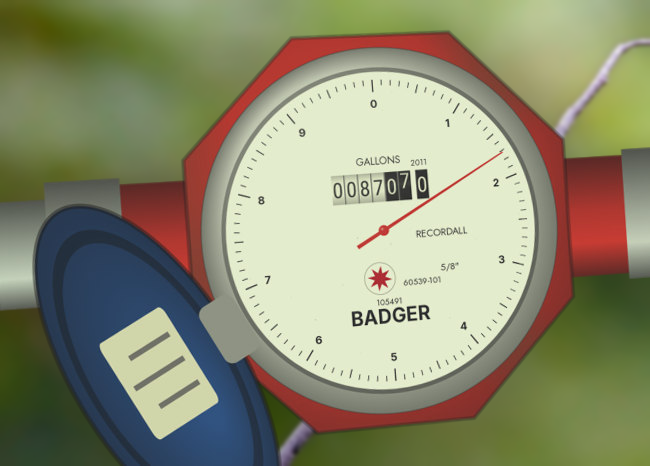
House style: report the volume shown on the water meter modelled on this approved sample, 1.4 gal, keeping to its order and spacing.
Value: 87071.7 gal
